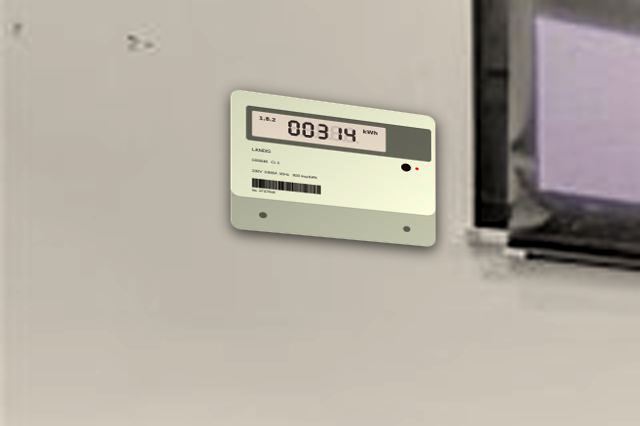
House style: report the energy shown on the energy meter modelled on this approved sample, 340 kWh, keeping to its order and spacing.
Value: 314 kWh
